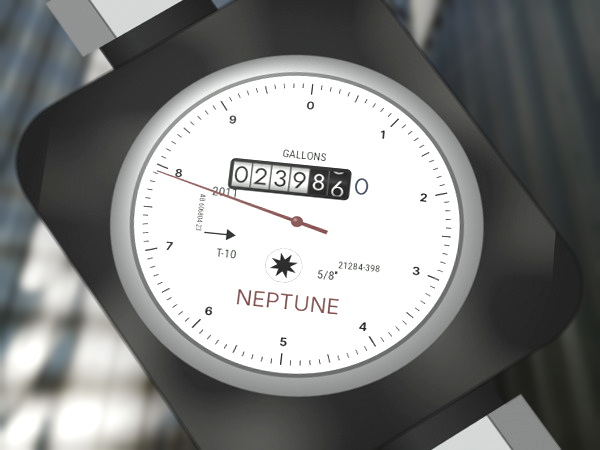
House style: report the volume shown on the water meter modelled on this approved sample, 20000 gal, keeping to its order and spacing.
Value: 239857.9 gal
